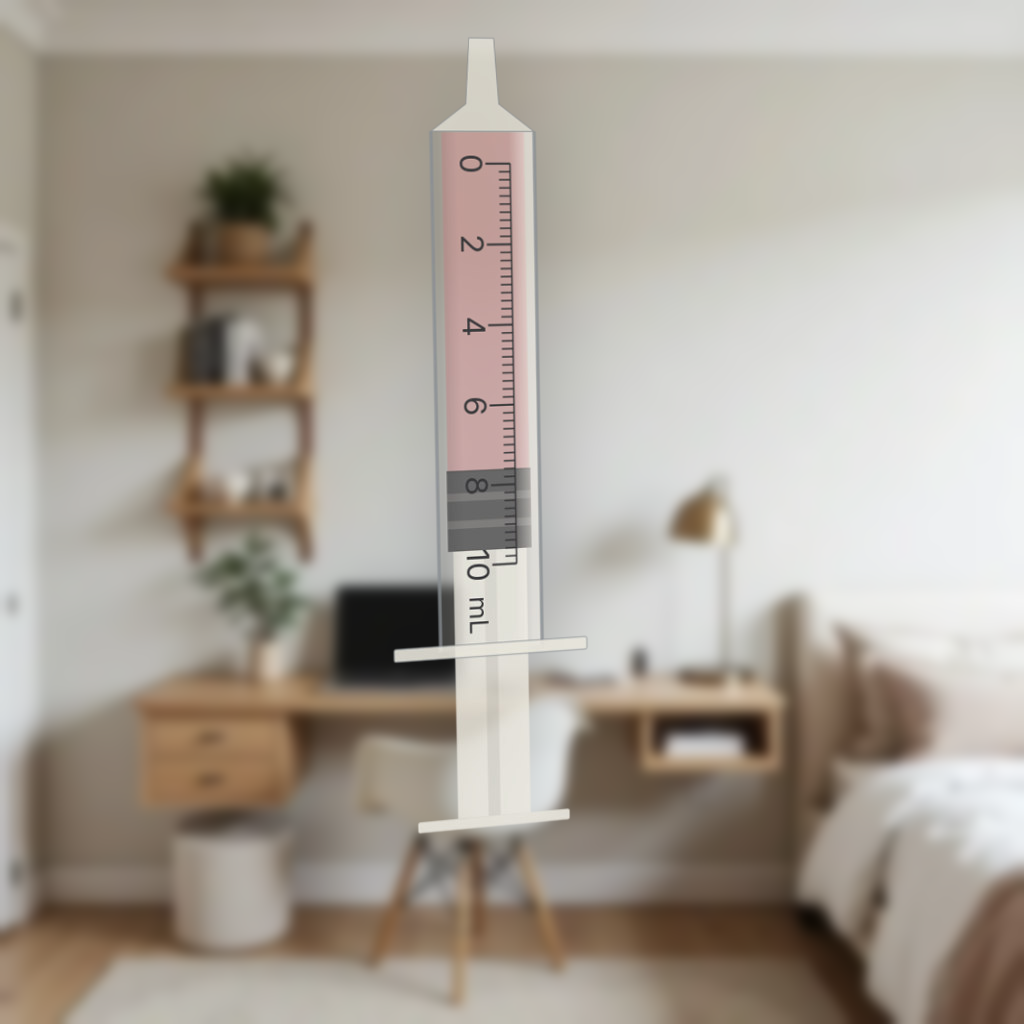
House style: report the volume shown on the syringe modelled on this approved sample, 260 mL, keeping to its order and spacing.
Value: 7.6 mL
